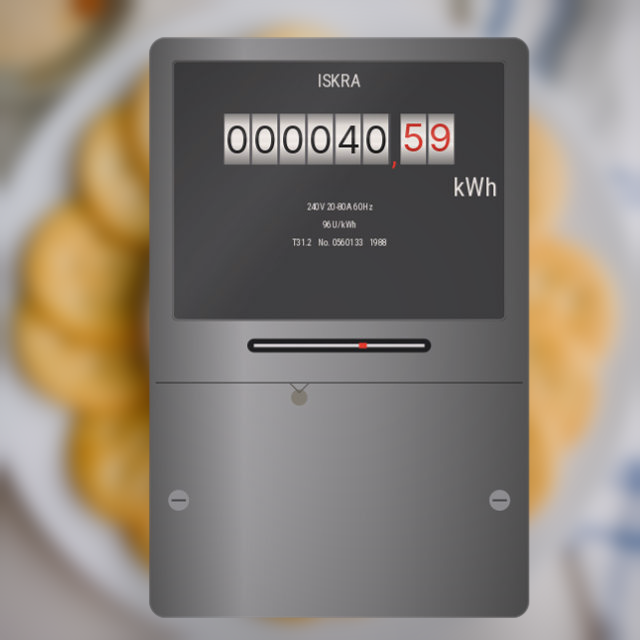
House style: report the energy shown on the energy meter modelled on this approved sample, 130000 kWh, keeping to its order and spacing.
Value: 40.59 kWh
